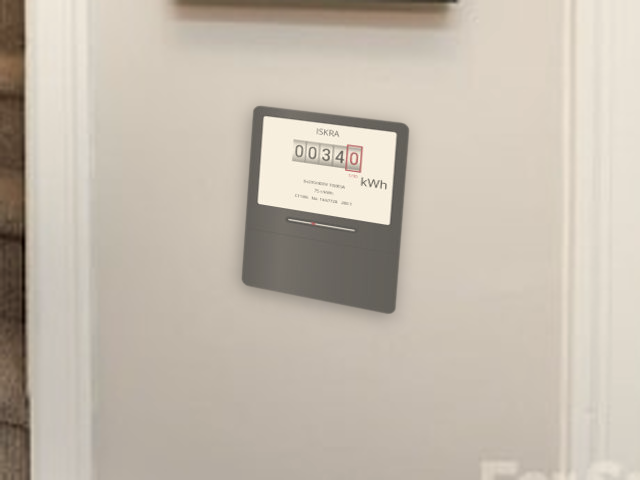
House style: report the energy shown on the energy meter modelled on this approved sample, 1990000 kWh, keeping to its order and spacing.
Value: 34.0 kWh
